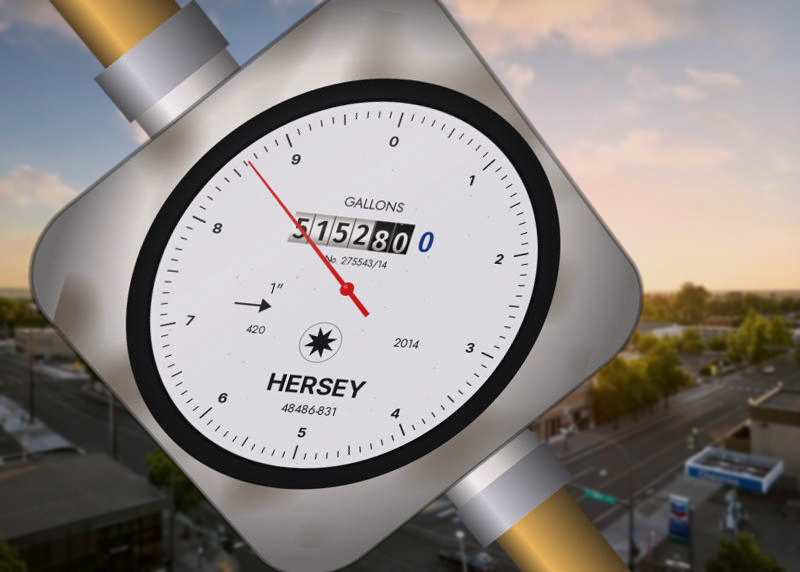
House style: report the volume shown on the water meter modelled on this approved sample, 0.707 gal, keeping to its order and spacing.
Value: 5152798.6 gal
